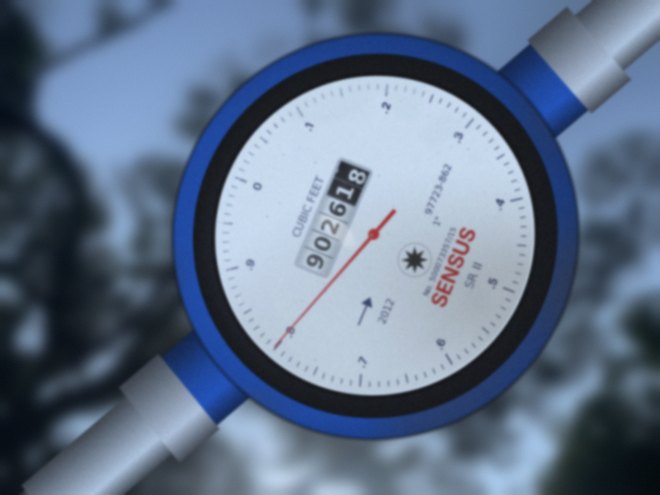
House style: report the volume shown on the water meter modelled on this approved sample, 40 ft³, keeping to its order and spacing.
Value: 902617.80 ft³
